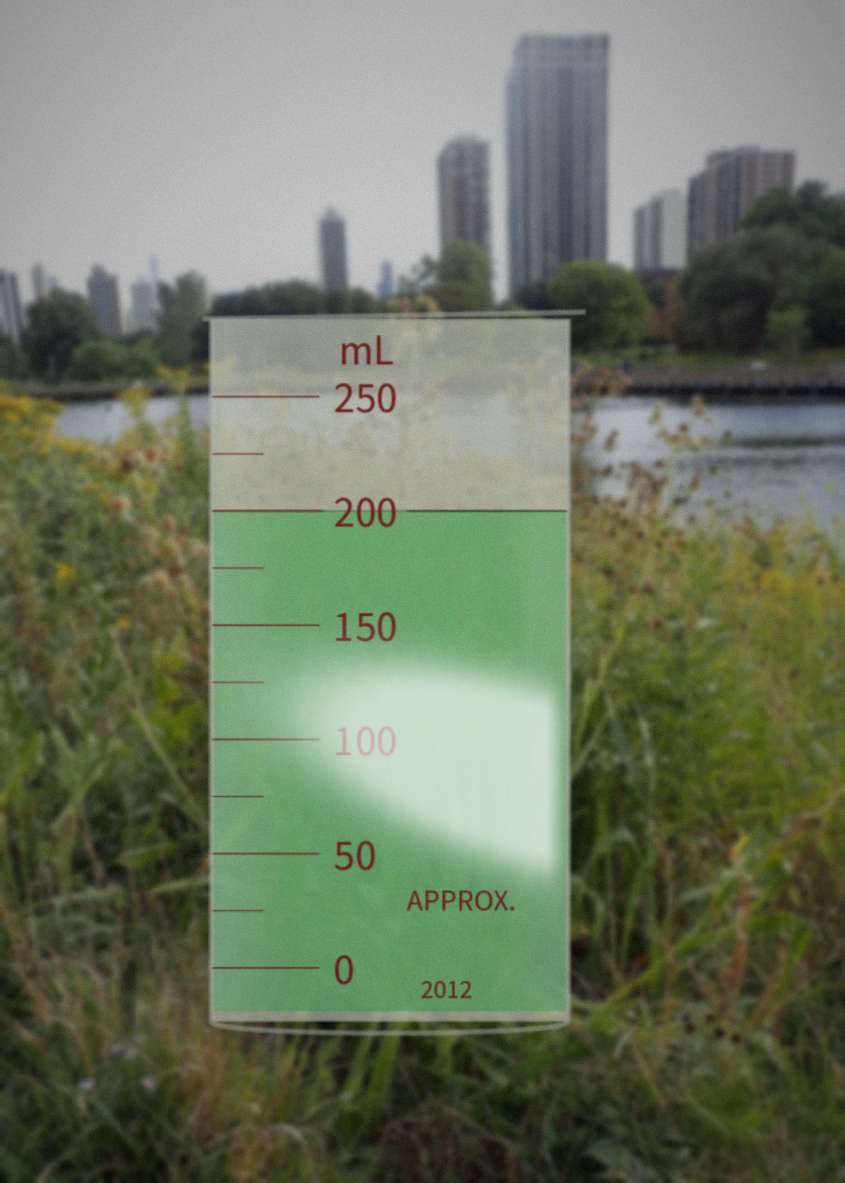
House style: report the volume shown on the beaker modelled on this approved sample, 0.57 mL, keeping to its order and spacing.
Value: 200 mL
